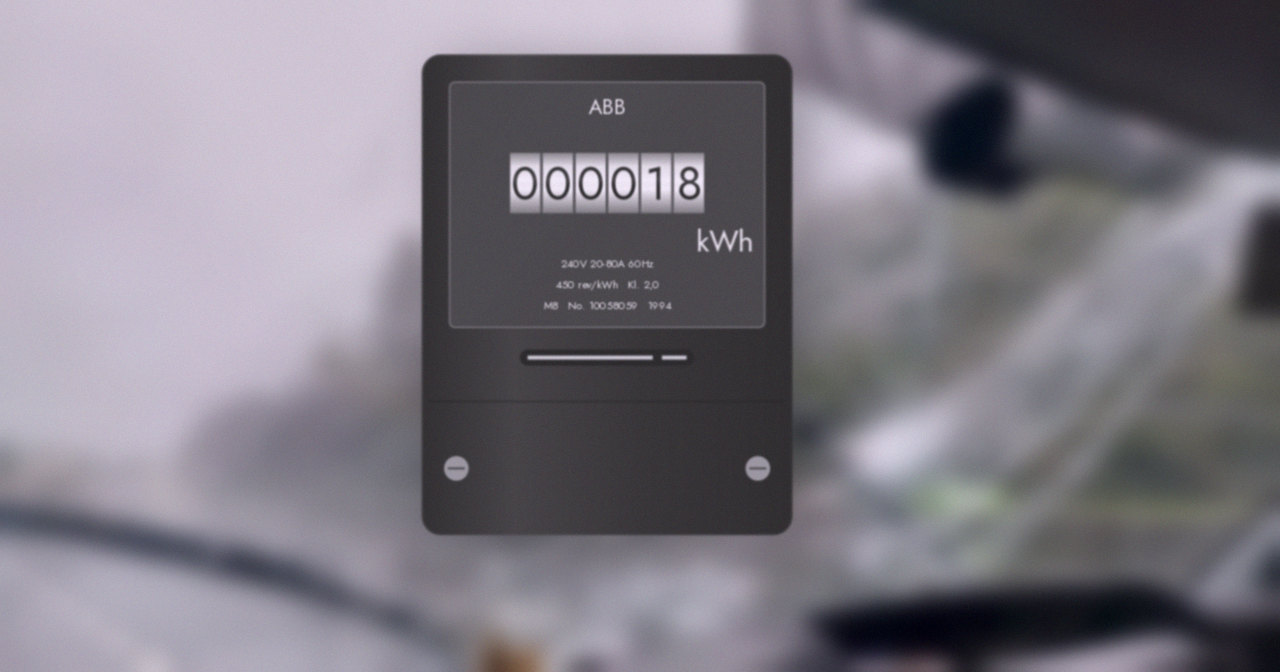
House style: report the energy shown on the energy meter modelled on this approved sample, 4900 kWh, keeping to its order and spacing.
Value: 18 kWh
